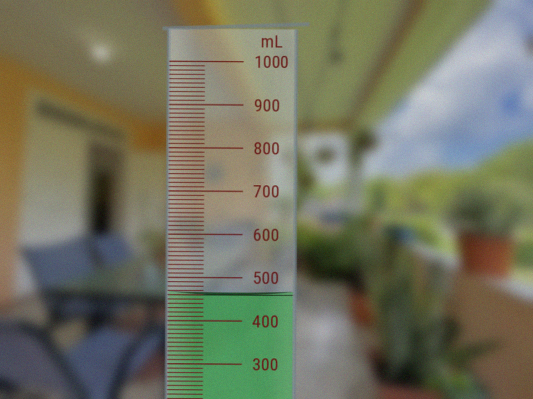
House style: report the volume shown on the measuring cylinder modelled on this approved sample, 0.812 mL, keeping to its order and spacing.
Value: 460 mL
